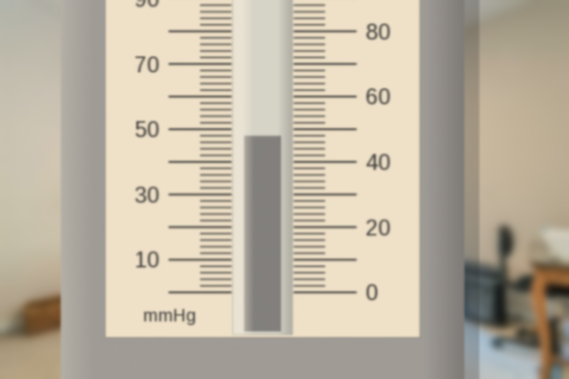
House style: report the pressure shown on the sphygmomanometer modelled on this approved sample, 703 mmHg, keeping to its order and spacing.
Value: 48 mmHg
